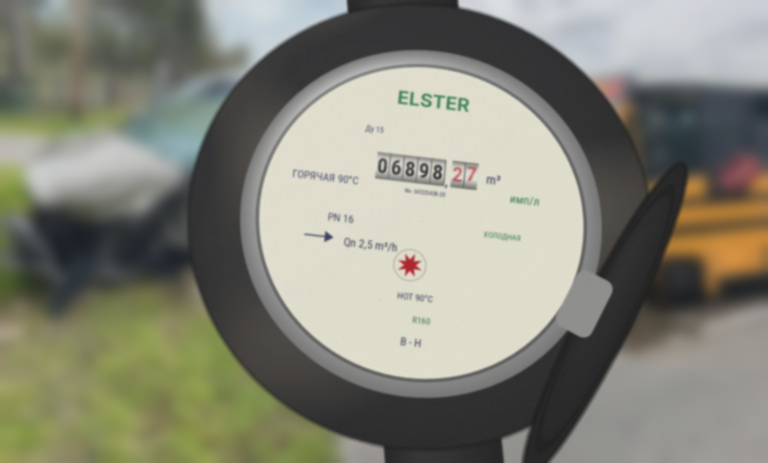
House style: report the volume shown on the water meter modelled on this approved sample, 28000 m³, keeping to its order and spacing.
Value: 6898.27 m³
